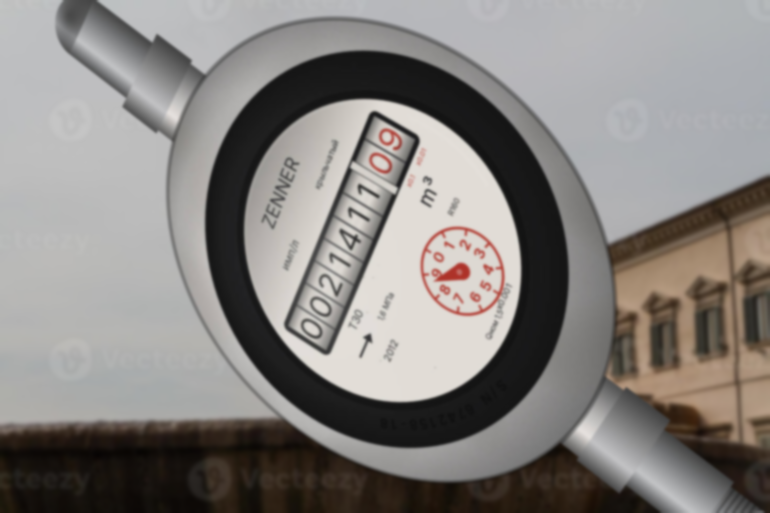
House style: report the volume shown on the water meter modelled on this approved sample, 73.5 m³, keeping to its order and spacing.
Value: 21411.098 m³
